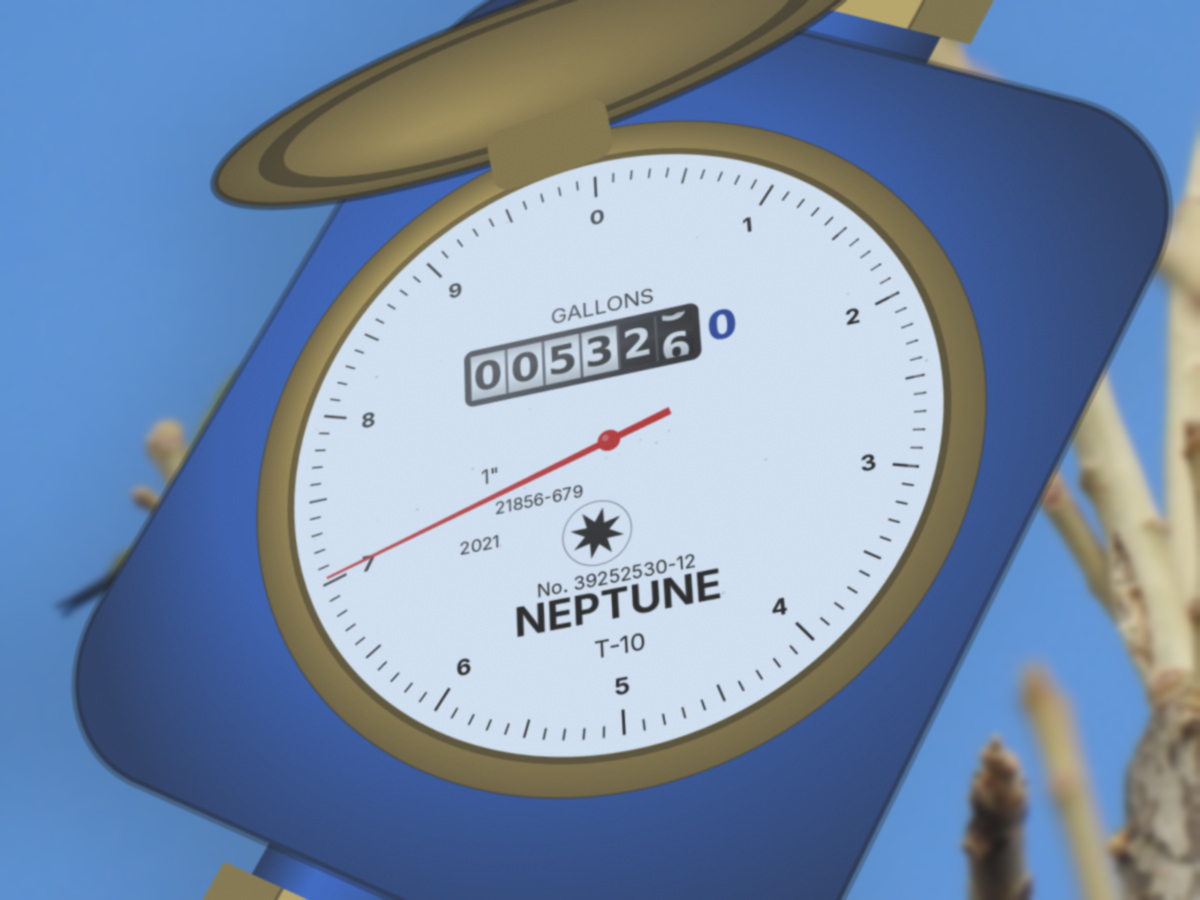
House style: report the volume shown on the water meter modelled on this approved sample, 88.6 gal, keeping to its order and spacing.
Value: 53257.0 gal
